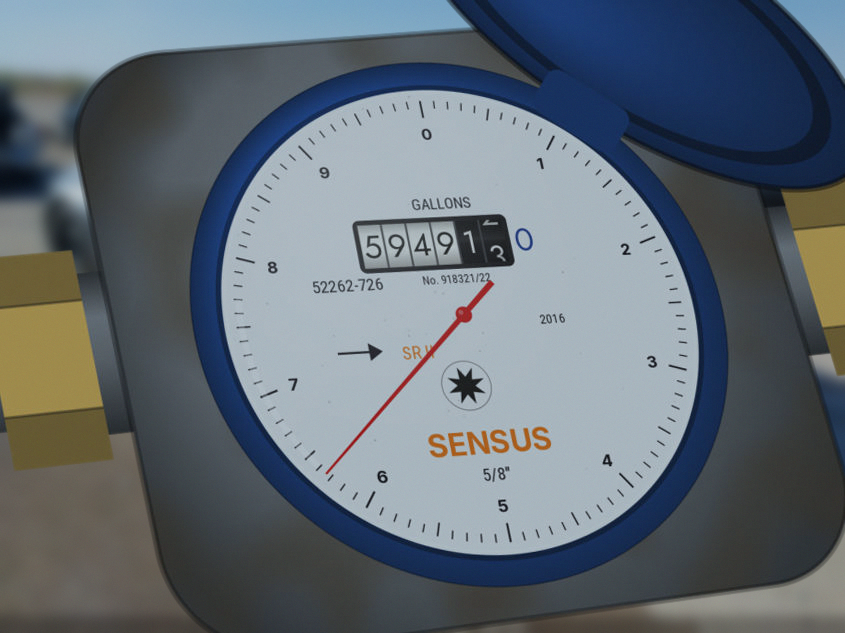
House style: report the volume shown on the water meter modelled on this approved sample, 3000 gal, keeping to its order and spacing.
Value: 5949126.3 gal
